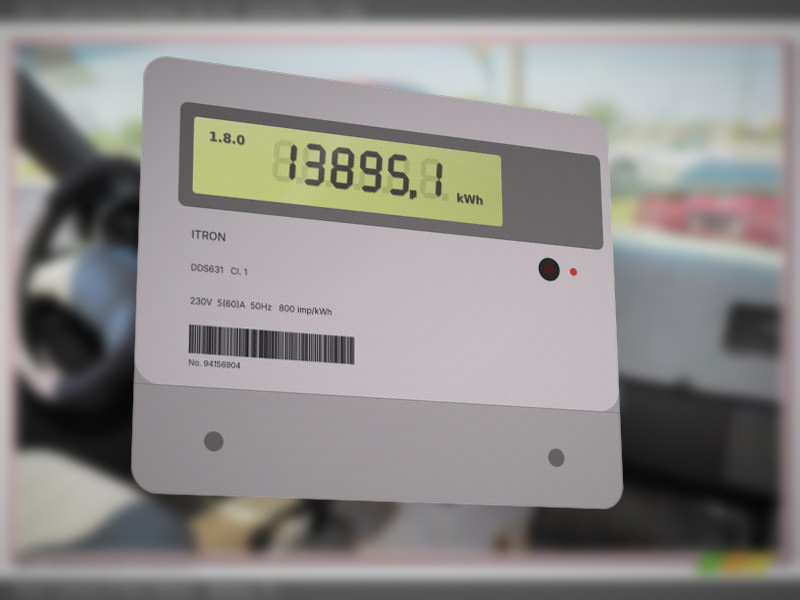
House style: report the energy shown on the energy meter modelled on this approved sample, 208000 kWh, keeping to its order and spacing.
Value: 13895.1 kWh
